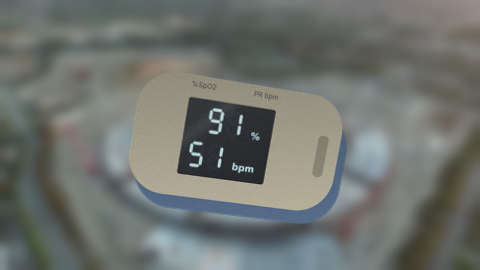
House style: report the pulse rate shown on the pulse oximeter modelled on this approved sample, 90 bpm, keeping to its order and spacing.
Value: 51 bpm
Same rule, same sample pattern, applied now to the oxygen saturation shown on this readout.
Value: 91 %
